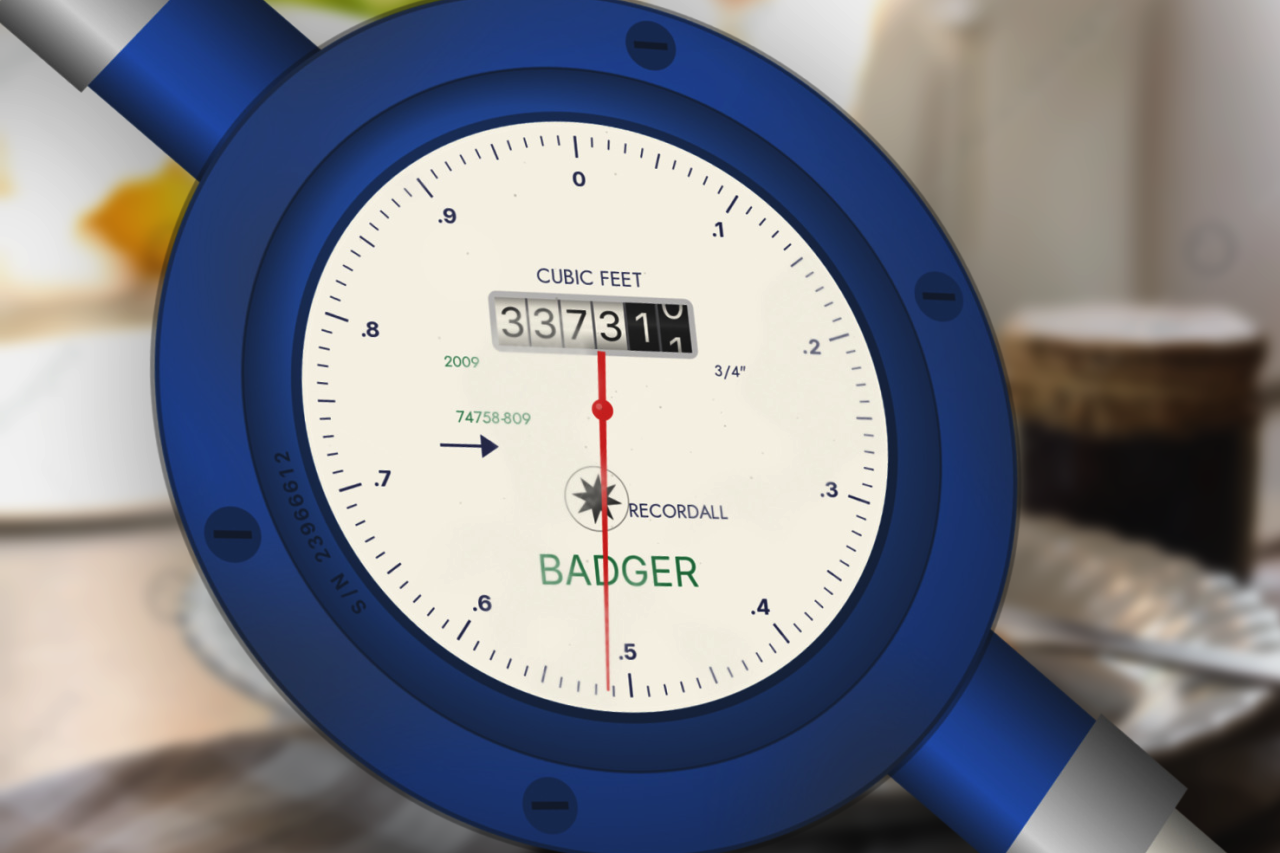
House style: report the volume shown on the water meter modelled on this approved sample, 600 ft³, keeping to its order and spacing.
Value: 337310.51 ft³
